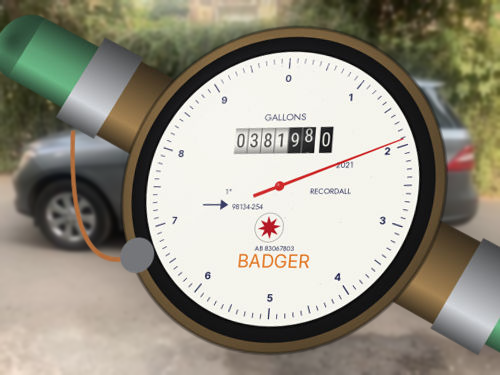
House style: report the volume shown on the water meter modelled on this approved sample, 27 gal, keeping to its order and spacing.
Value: 381981.9 gal
